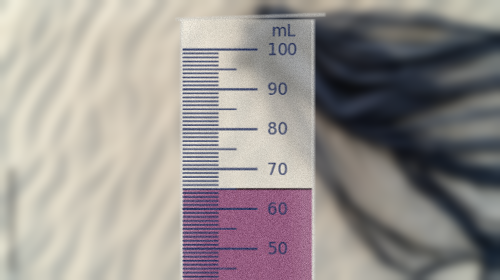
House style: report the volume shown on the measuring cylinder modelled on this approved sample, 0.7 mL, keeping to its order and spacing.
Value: 65 mL
